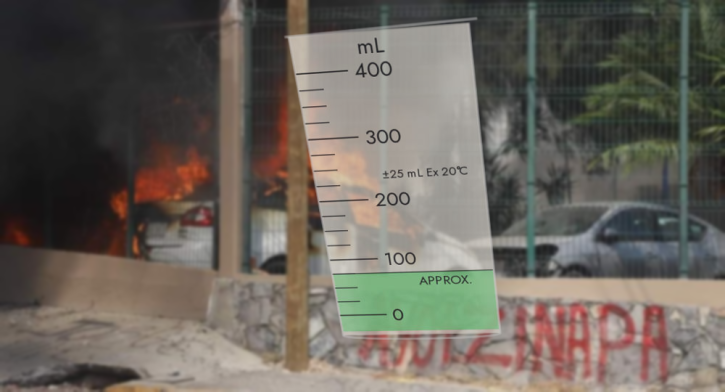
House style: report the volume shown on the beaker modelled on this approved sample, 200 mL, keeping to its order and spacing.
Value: 75 mL
